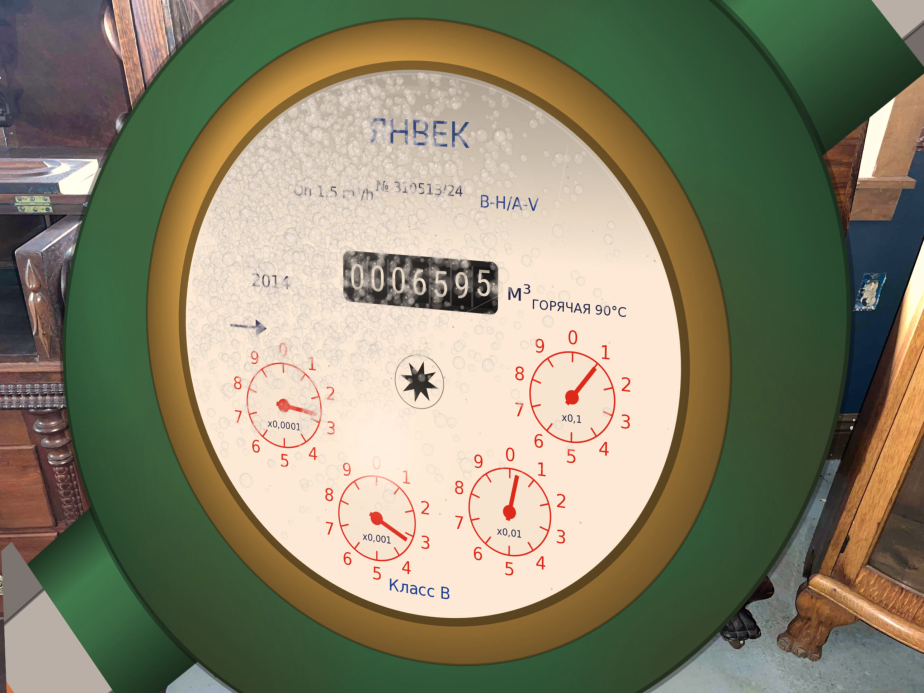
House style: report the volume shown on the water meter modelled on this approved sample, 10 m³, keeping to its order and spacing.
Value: 6595.1032 m³
